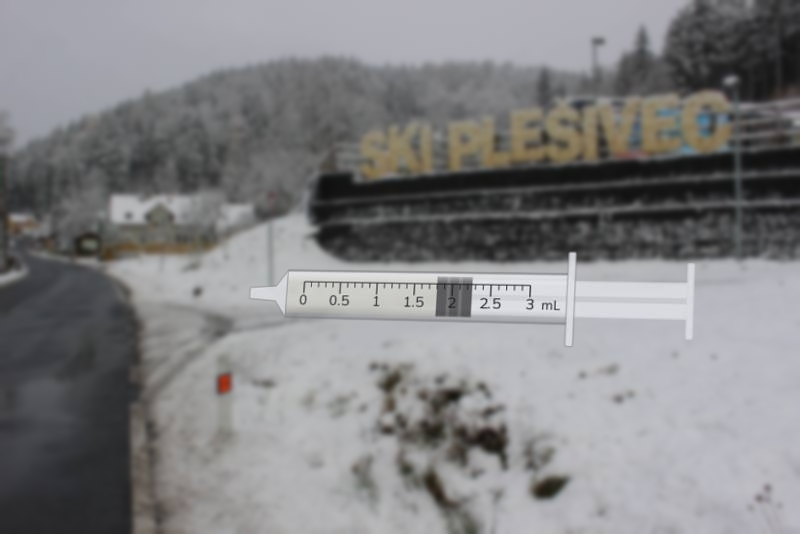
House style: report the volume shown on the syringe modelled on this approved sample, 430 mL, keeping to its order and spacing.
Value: 1.8 mL
